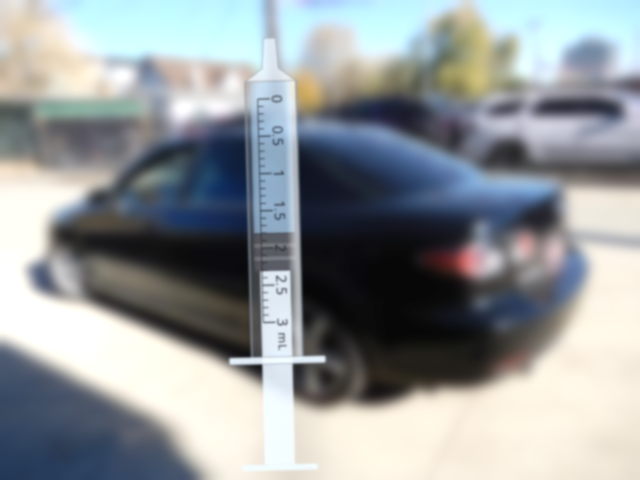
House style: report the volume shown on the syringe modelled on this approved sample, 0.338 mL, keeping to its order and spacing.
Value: 1.8 mL
